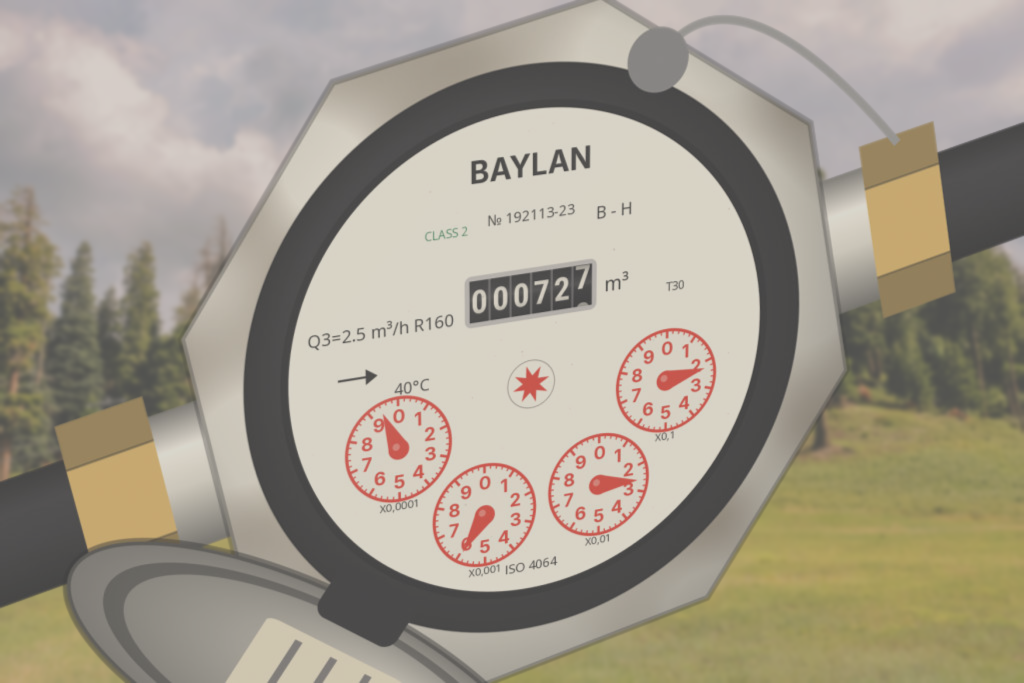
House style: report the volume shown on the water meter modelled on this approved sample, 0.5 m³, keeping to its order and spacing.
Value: 727.2259 m³
